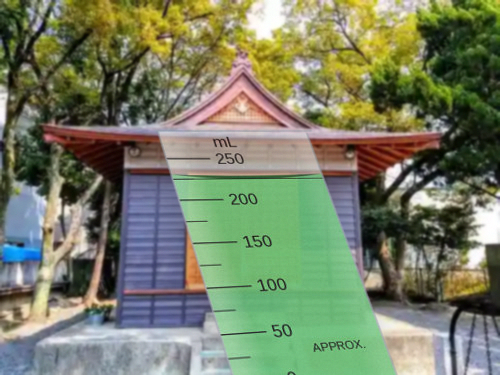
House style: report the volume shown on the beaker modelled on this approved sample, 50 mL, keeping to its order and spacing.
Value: 225 mL
